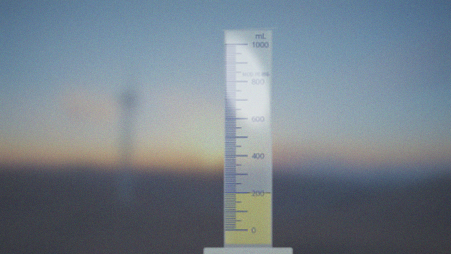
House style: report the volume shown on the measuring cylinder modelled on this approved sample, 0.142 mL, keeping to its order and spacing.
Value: 200 mL
